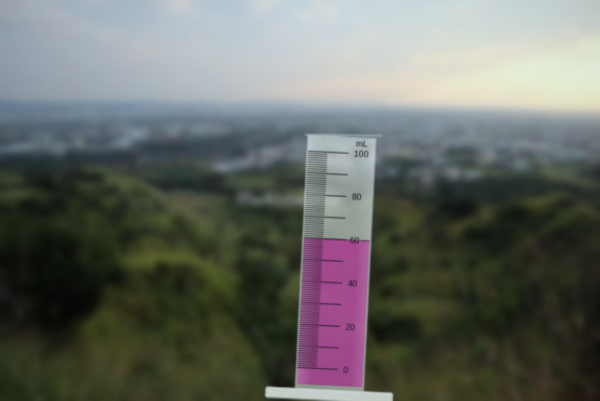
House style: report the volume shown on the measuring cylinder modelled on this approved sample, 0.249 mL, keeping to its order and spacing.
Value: 60 mL
